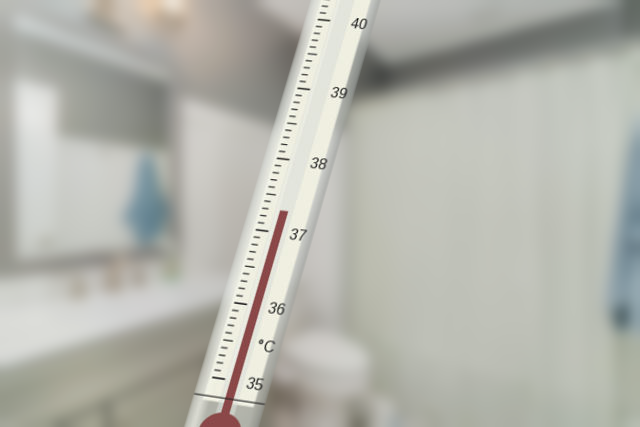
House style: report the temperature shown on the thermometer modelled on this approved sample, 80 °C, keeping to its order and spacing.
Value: 37.3 °C
